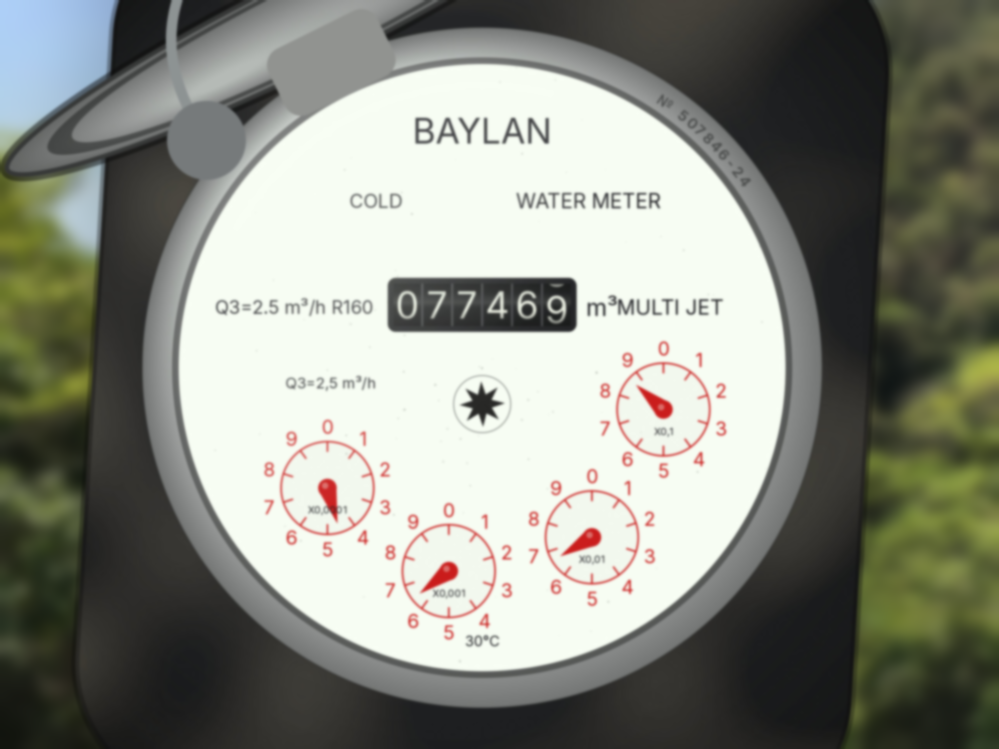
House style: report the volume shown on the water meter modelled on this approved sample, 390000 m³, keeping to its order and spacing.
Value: 77468.8664 m³
